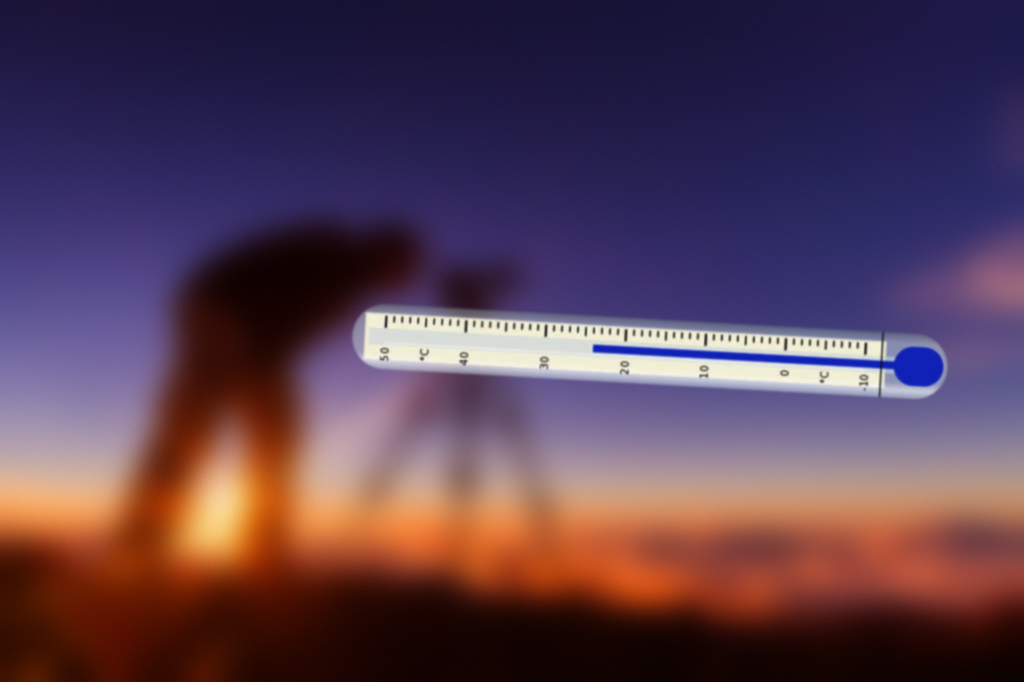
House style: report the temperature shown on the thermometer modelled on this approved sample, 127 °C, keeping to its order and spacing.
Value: 24 °C
